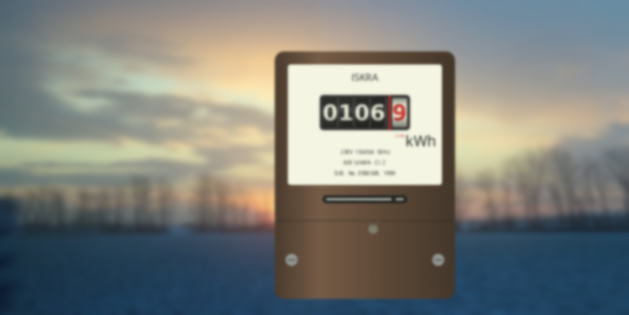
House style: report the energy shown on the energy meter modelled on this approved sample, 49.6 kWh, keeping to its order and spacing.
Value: 106.9 kWh
